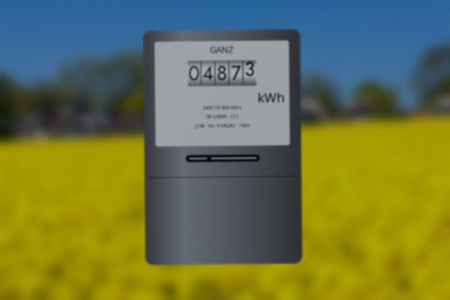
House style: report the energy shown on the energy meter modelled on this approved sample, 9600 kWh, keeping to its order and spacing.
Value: 4873 kWh
